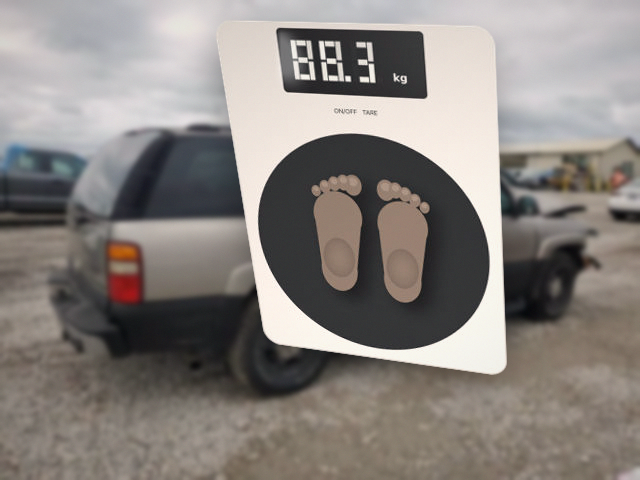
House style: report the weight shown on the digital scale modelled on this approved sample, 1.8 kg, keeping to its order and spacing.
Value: 88.3 kg
